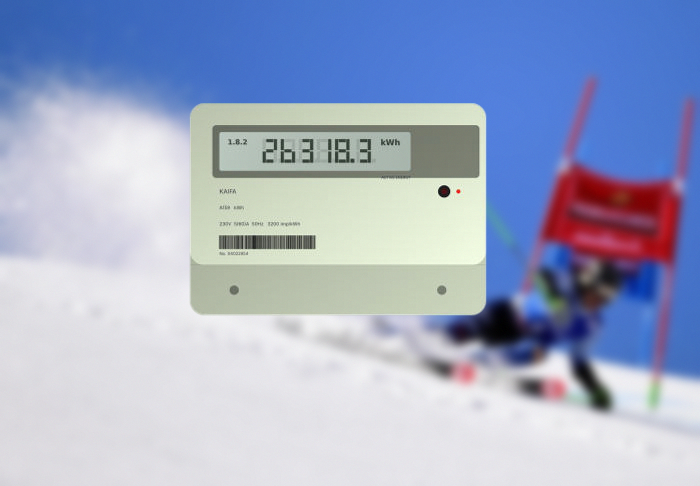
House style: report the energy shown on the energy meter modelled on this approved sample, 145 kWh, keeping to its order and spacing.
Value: 26318.3 kWh
